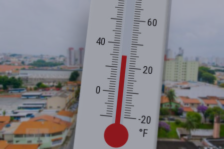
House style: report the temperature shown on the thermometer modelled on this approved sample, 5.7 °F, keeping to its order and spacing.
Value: 30 °F
